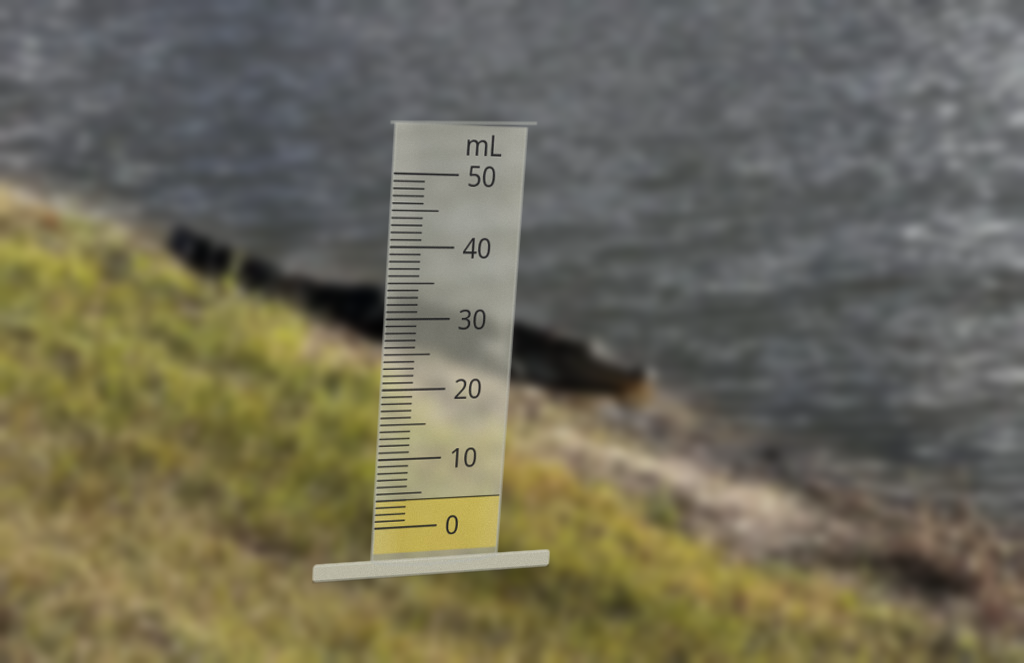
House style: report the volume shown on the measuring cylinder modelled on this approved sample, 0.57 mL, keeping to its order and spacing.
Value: 4 mL
